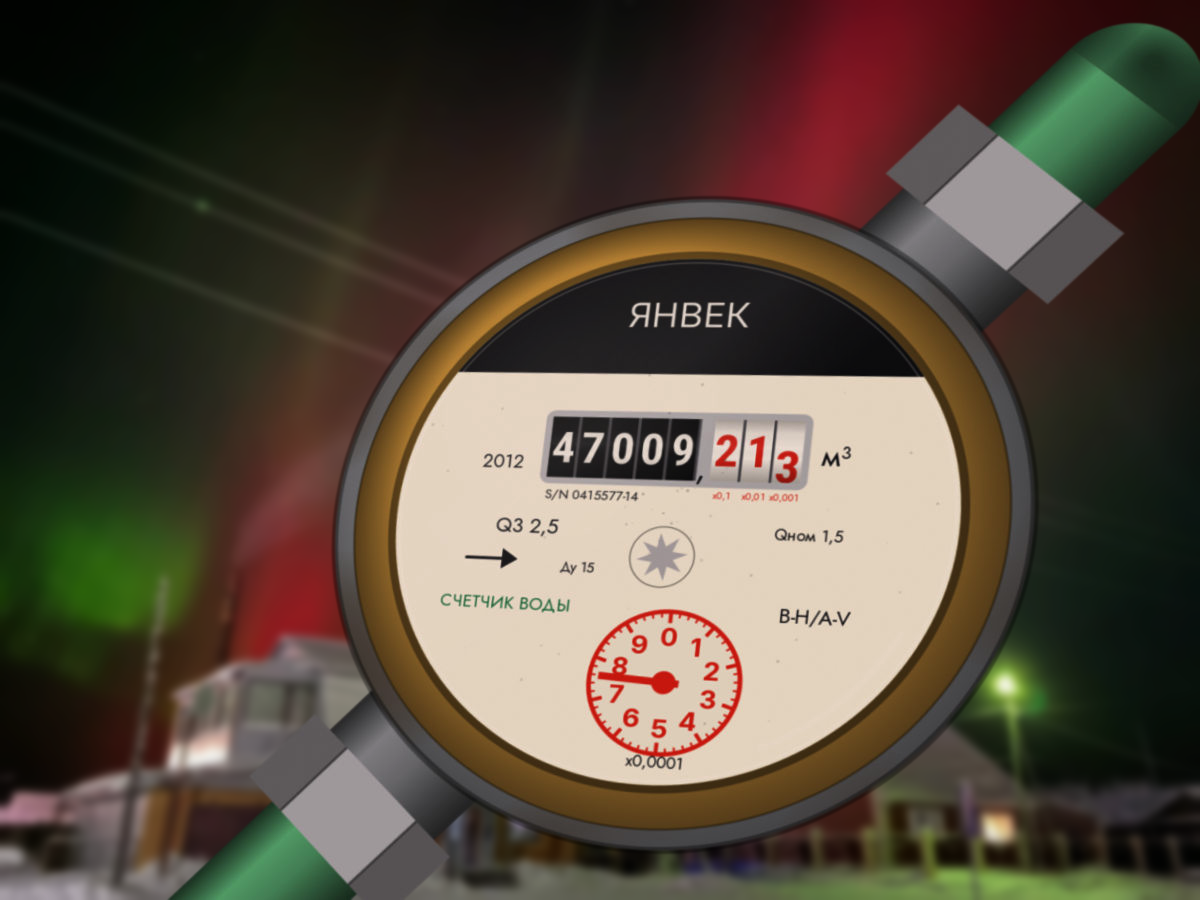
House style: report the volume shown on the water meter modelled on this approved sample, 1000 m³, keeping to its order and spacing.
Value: 47009.2127 m³
